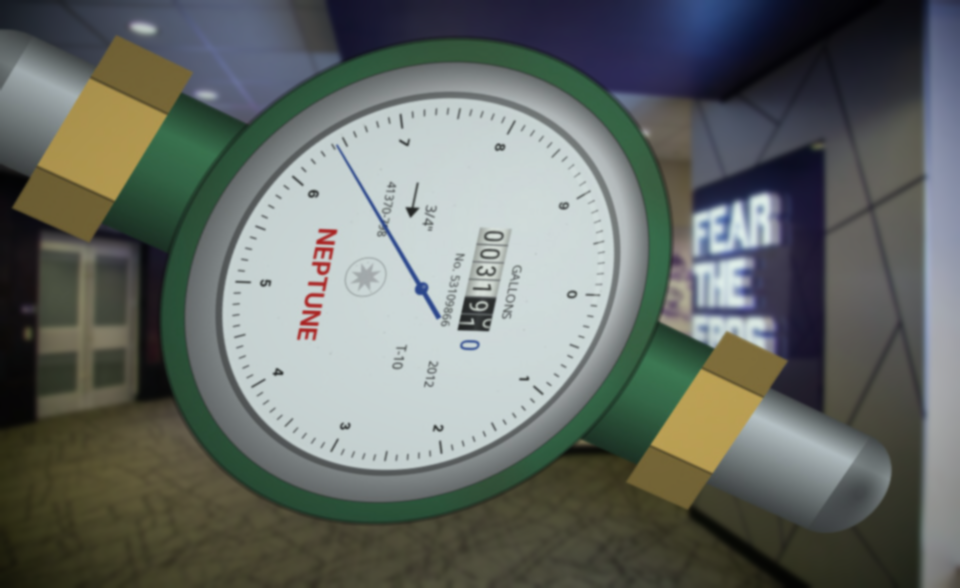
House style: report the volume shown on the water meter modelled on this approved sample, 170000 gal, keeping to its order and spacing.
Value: 31906.4 gal
